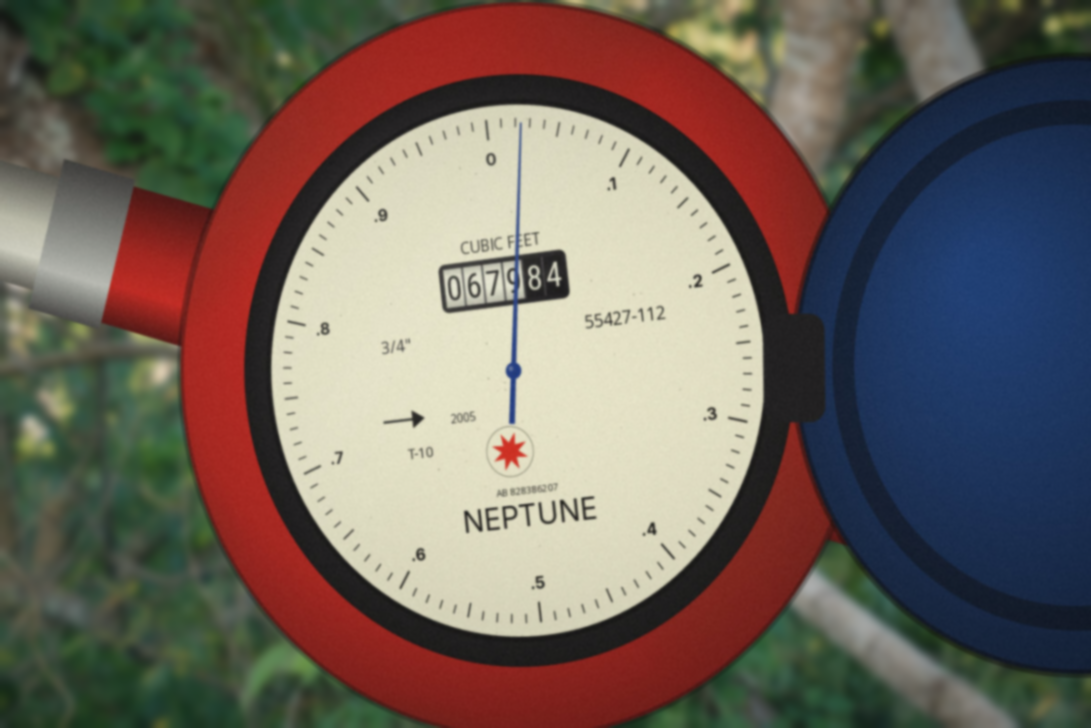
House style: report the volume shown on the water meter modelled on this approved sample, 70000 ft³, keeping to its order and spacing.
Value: 67984.02 ft³
